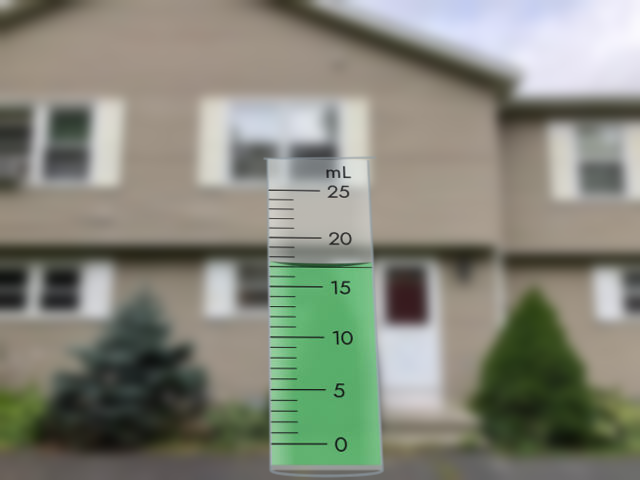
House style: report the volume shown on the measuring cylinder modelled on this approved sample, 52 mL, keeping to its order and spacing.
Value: 17 mL
